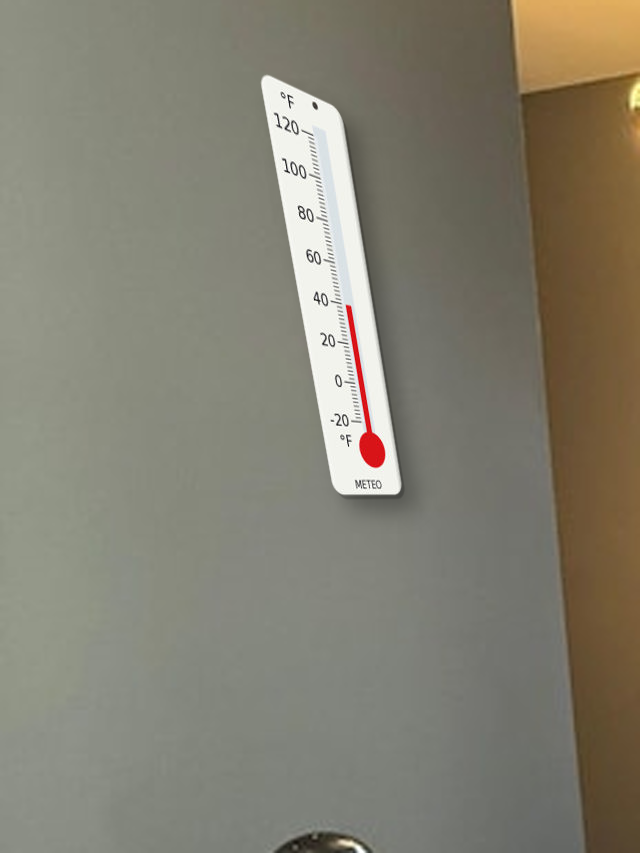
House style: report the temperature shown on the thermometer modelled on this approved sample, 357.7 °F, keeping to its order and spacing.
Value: 40 °F
